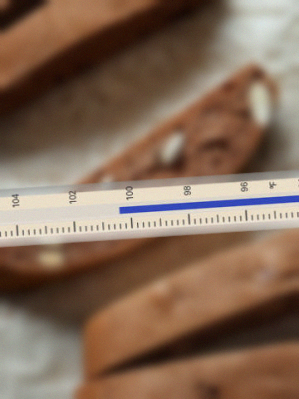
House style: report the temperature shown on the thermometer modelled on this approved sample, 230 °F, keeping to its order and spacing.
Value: 100.4 °F
